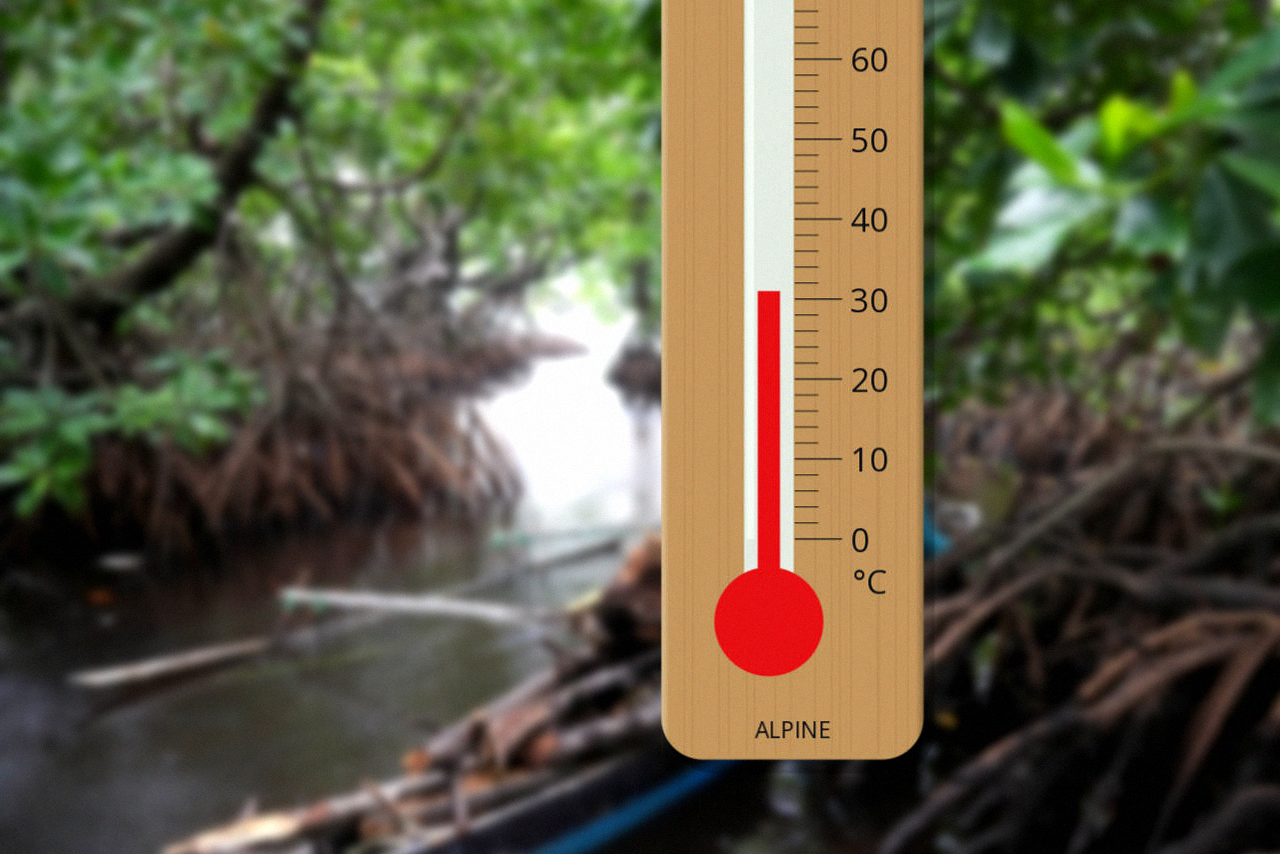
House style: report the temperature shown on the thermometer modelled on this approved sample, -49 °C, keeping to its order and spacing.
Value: 31 °C
